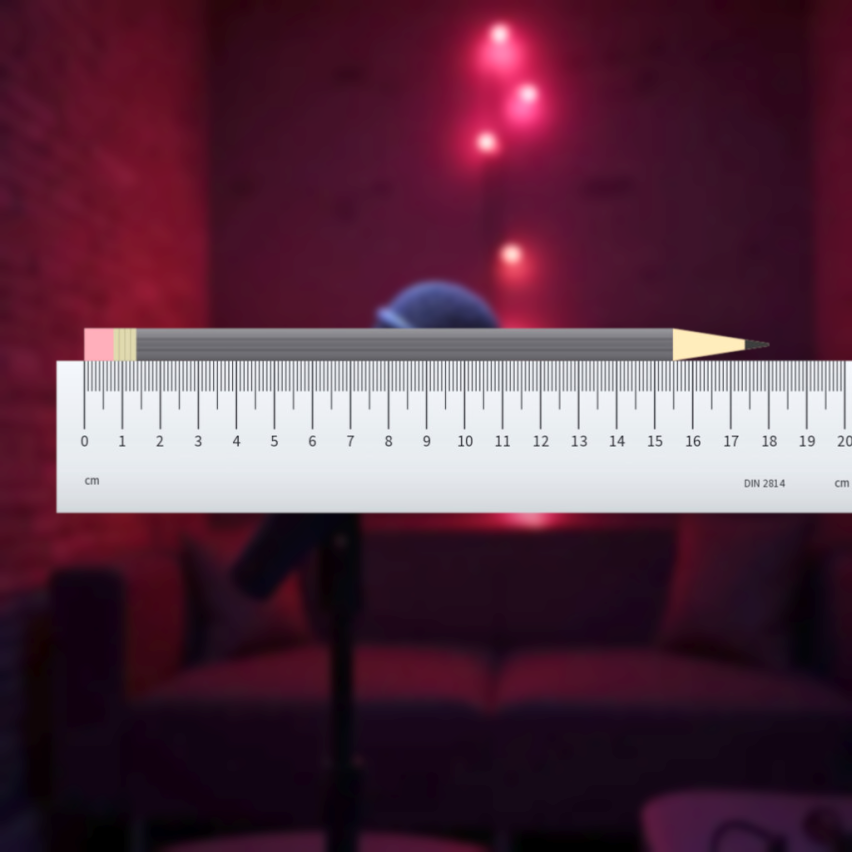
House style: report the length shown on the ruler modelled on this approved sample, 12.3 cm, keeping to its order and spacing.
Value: 18 cm
